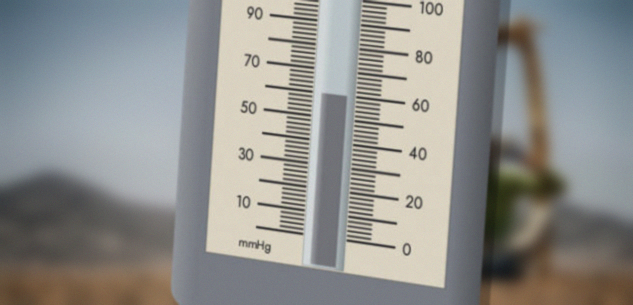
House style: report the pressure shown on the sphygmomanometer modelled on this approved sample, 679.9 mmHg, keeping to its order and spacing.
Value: 60 mmHg
